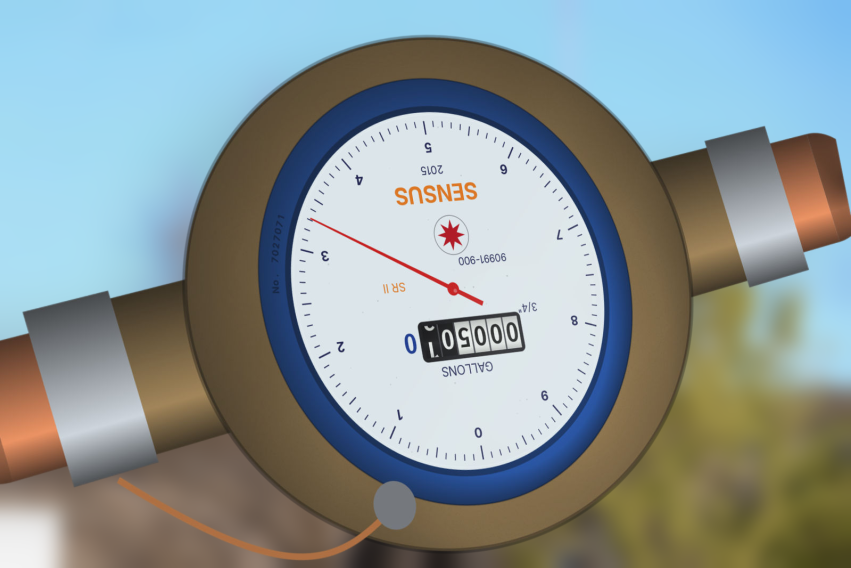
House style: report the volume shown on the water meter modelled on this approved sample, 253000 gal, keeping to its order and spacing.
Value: 5013.3 gal
